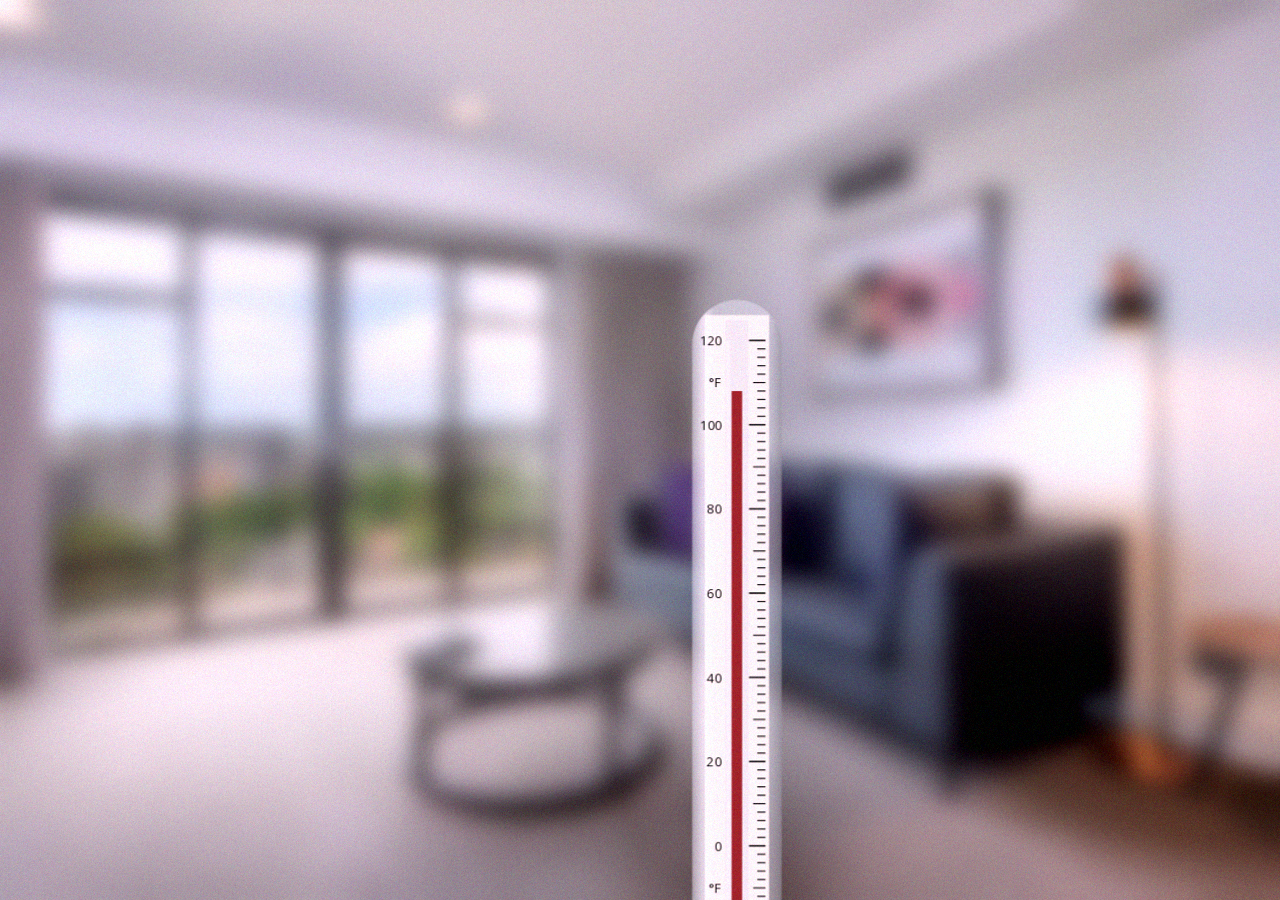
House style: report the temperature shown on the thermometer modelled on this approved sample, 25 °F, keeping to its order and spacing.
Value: 108 °F
